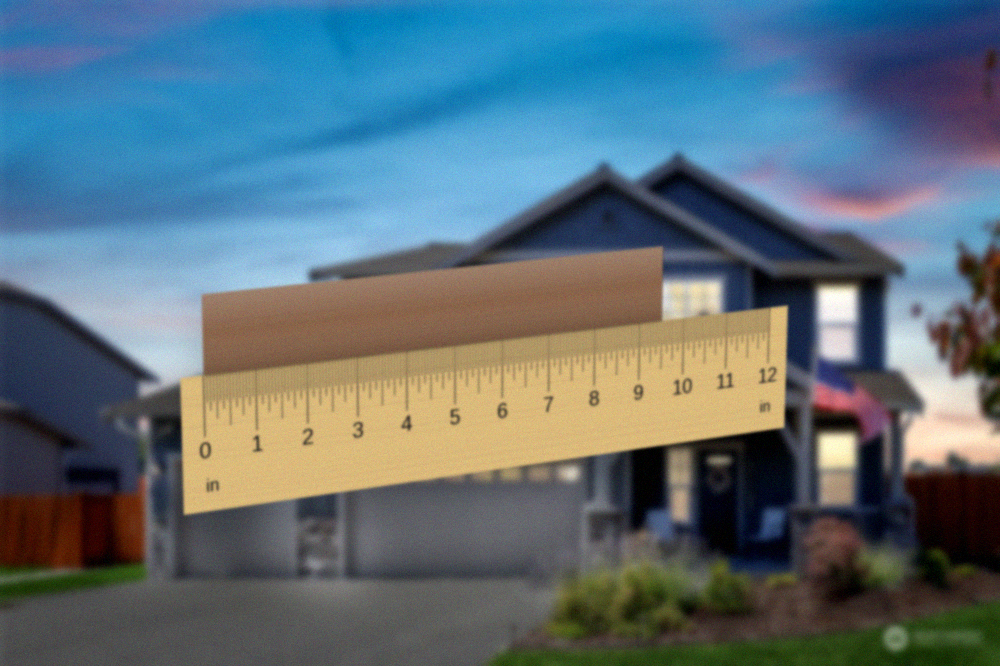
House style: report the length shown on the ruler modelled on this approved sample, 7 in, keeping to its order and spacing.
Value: 9.5 in
